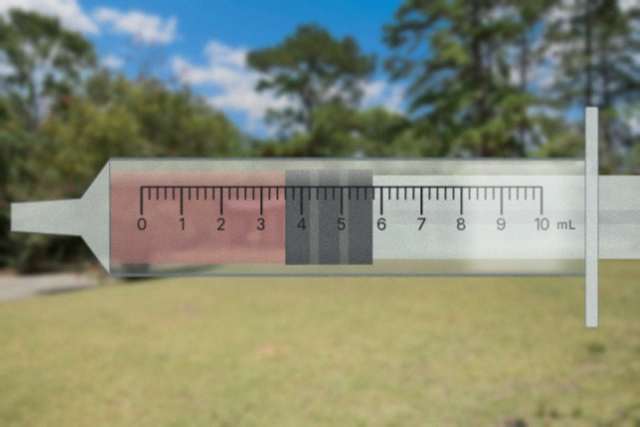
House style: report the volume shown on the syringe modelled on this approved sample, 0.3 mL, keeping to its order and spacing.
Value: 3.6 mL
